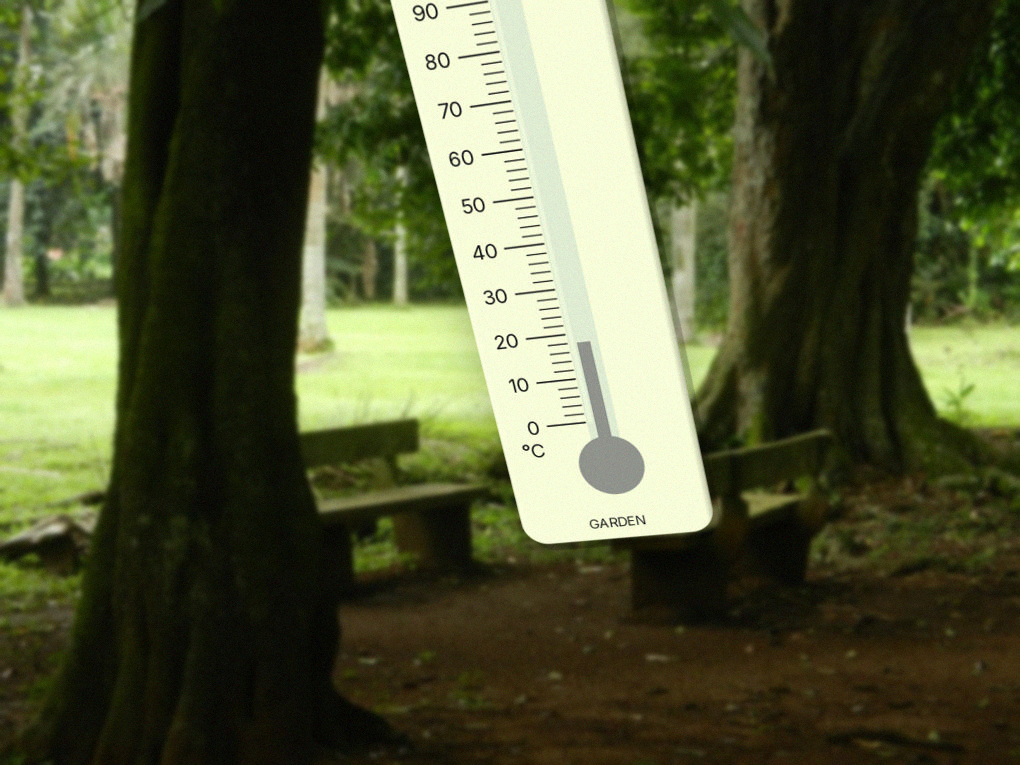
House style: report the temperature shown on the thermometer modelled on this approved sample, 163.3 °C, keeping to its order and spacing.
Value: 18 °C
